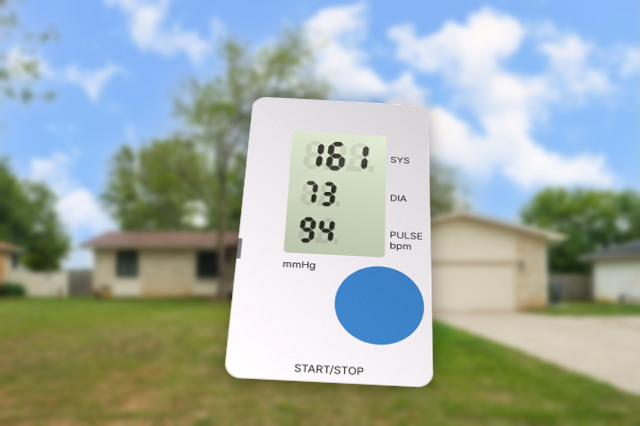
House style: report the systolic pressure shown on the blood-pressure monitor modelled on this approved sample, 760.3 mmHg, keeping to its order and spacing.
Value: 161 mmHg
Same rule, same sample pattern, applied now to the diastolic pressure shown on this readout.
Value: 73 mmHg
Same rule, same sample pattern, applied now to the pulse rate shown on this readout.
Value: 94 bpm
